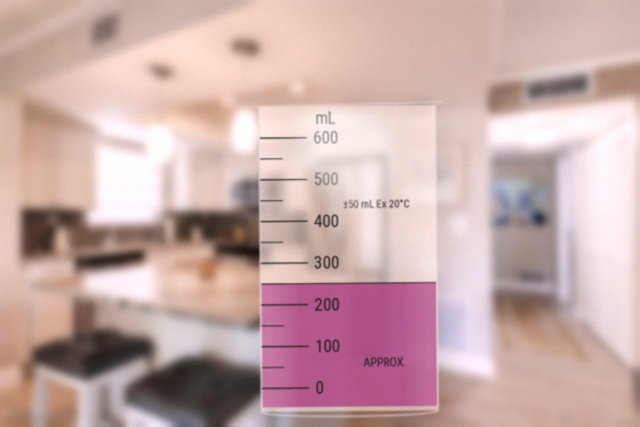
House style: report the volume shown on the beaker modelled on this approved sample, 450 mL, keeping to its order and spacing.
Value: 250 mL
